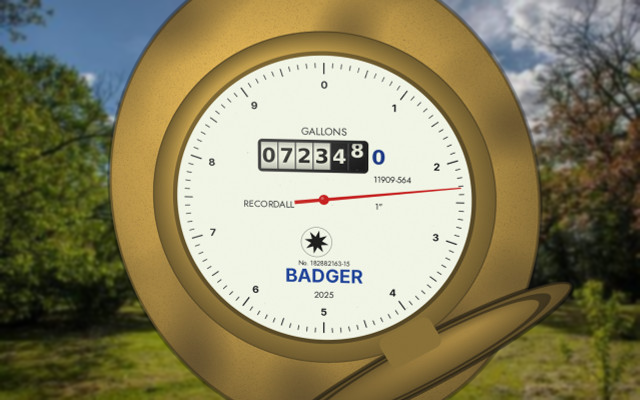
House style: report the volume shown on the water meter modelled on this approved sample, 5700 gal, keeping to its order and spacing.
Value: 723482.3 gal
